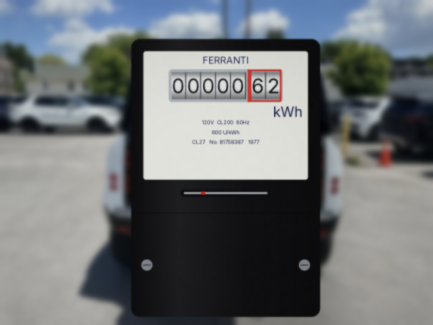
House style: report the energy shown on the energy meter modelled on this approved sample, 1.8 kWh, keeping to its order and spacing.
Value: 0.62 kWh
